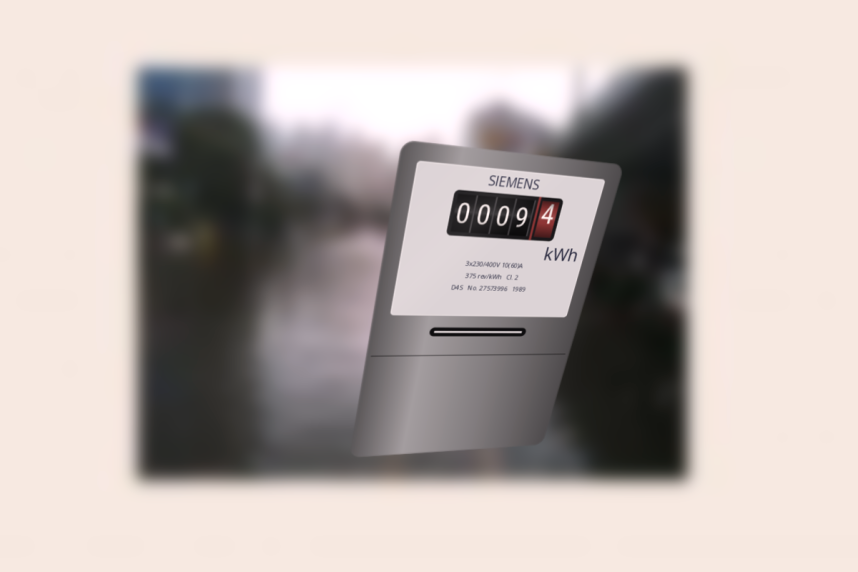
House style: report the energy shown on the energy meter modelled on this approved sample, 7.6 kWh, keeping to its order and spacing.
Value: 9.4 kWh
